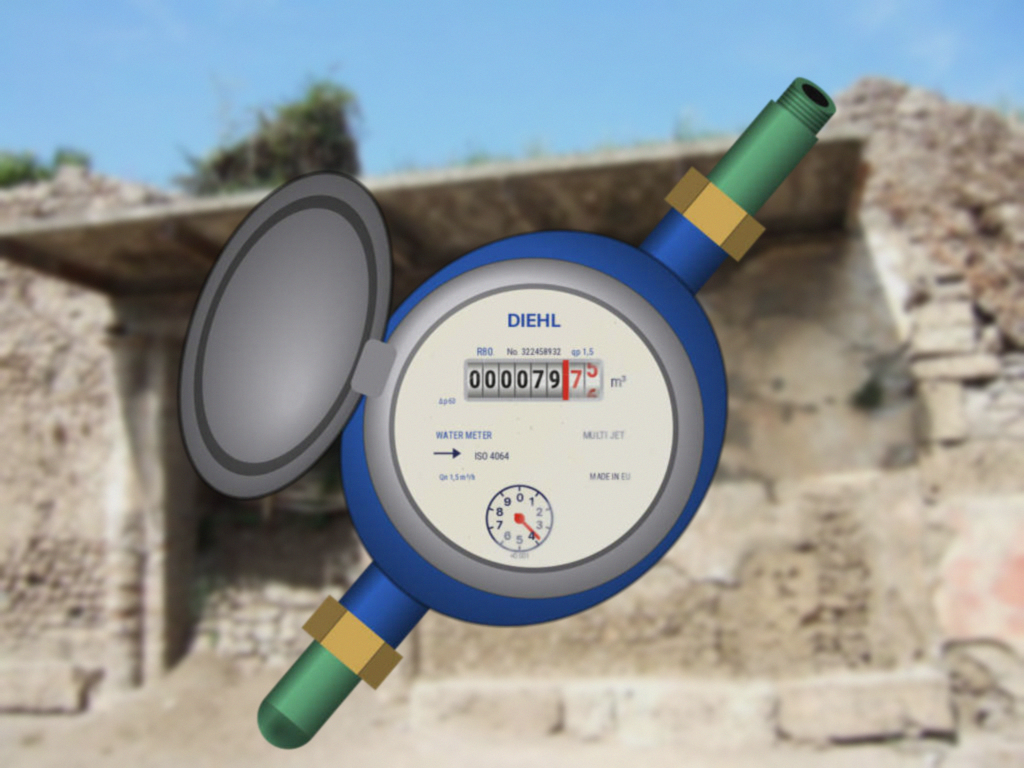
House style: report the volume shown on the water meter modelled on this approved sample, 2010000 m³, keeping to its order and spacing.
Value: 79.753 m³
